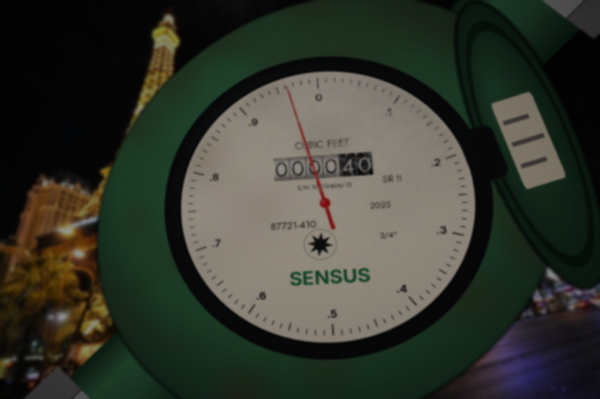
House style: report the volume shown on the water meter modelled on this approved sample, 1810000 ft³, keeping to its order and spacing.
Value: 39.96 ft³
